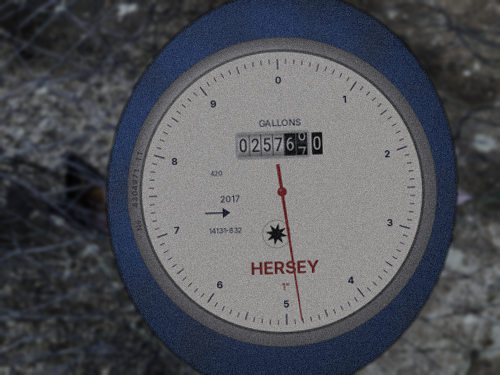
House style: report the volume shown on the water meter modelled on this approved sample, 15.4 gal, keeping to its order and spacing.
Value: 257664.8 gal
